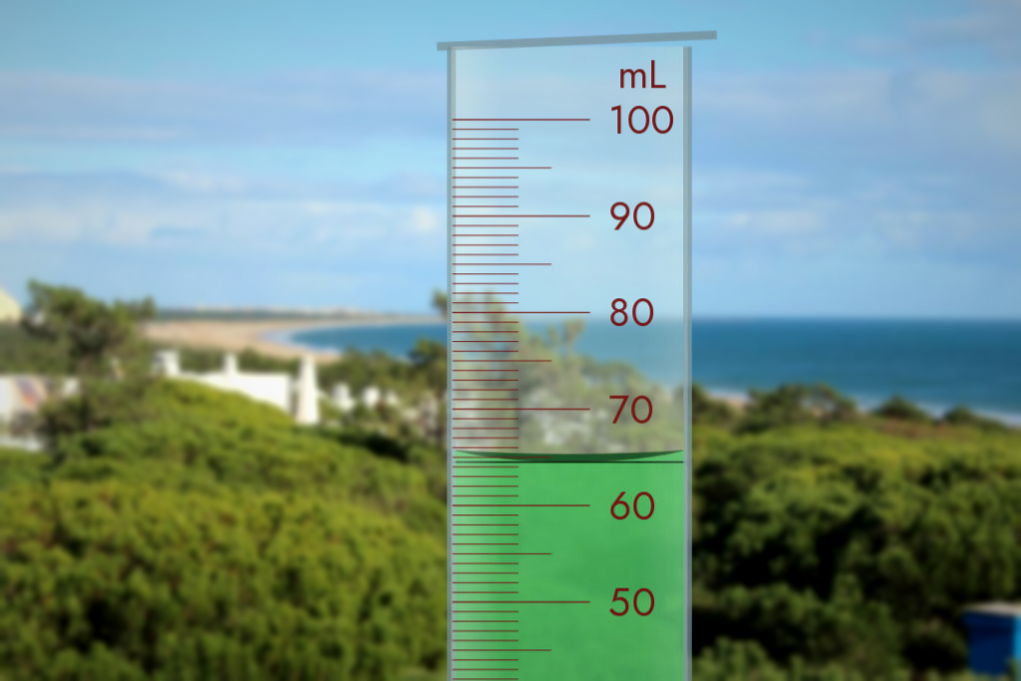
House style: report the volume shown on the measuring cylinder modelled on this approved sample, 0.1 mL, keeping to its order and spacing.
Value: 64.5 mL
